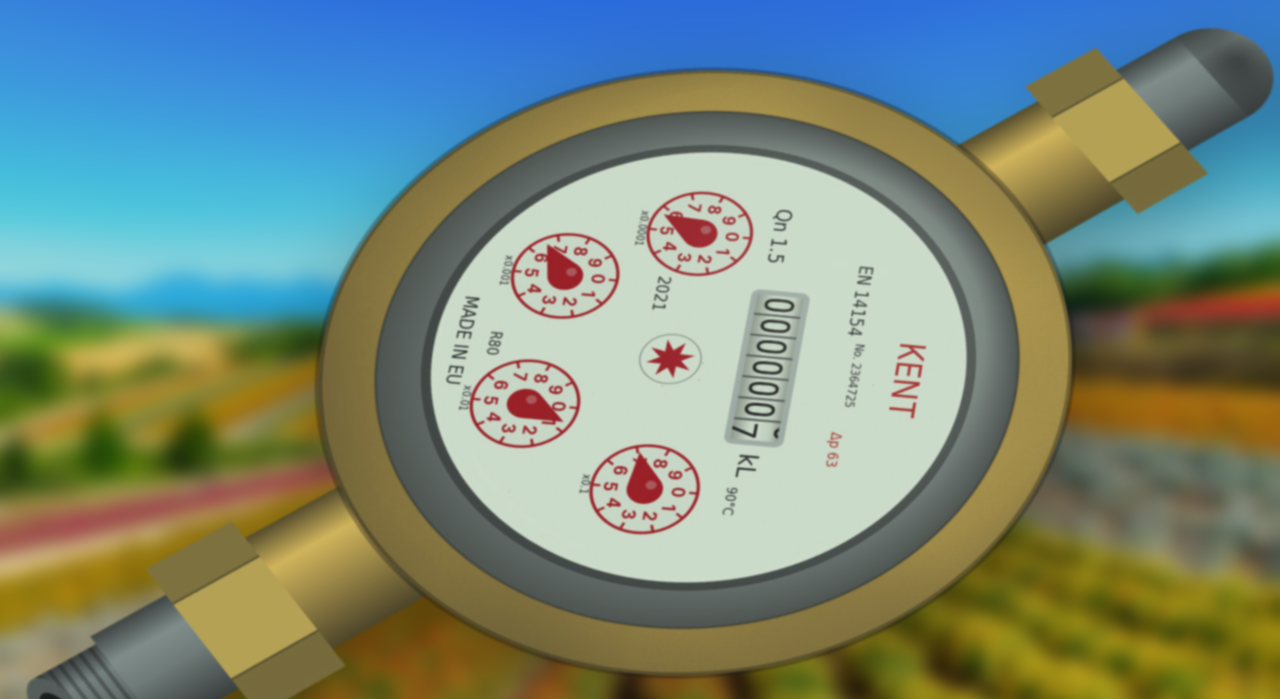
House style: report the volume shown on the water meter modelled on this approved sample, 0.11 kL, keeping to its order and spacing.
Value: 6.7065 kL
